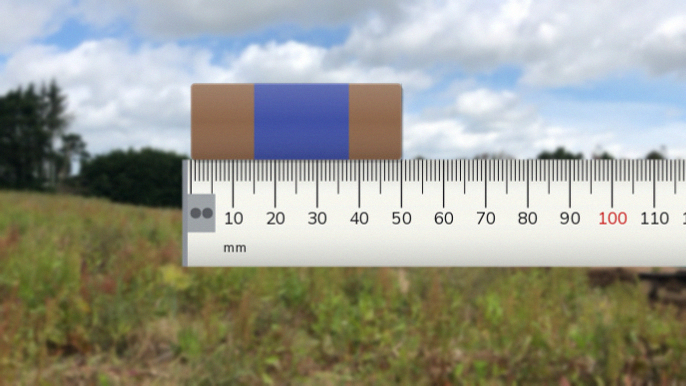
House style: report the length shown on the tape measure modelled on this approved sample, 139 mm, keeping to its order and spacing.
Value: 50 mm
